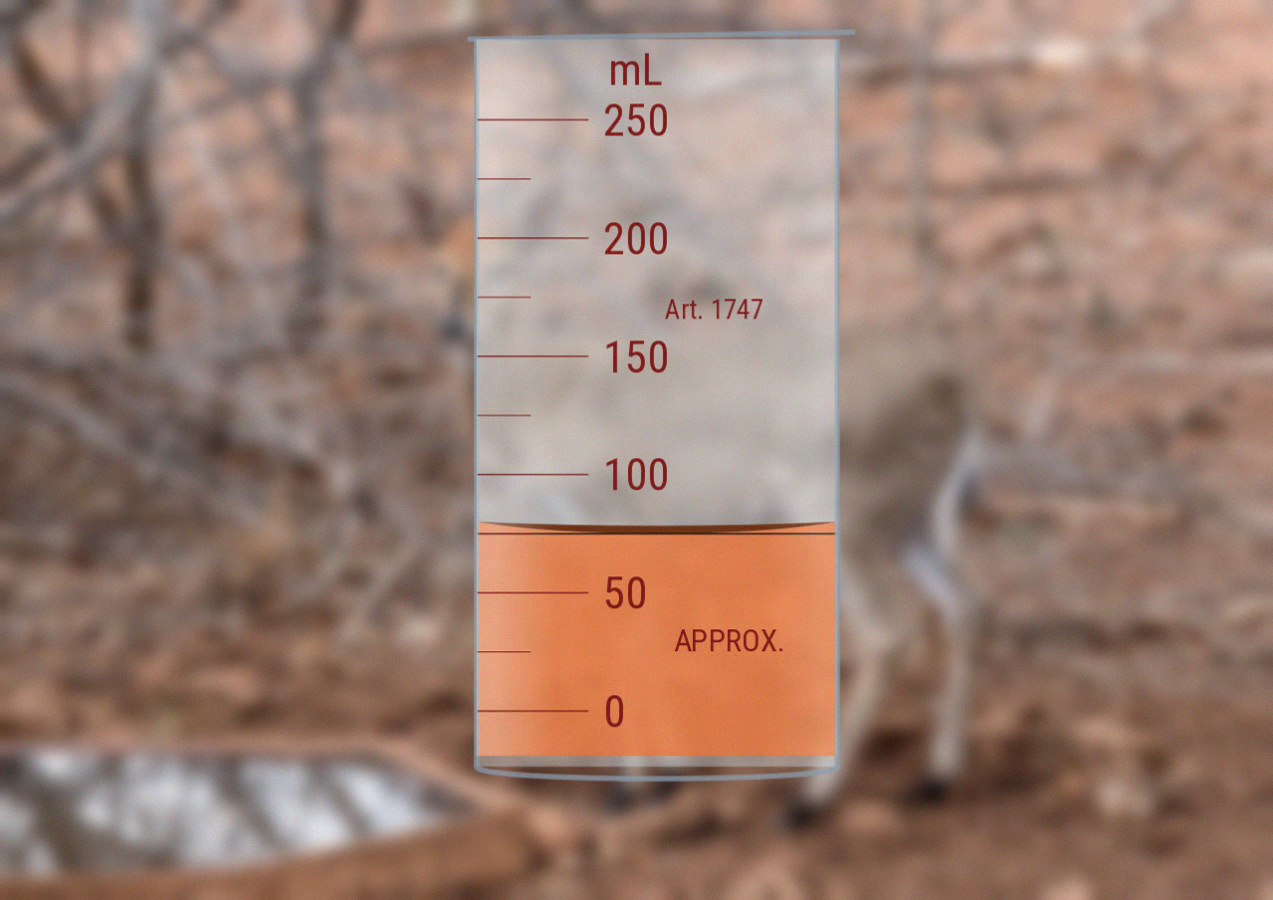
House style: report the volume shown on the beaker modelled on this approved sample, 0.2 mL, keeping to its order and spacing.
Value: 75 mL
